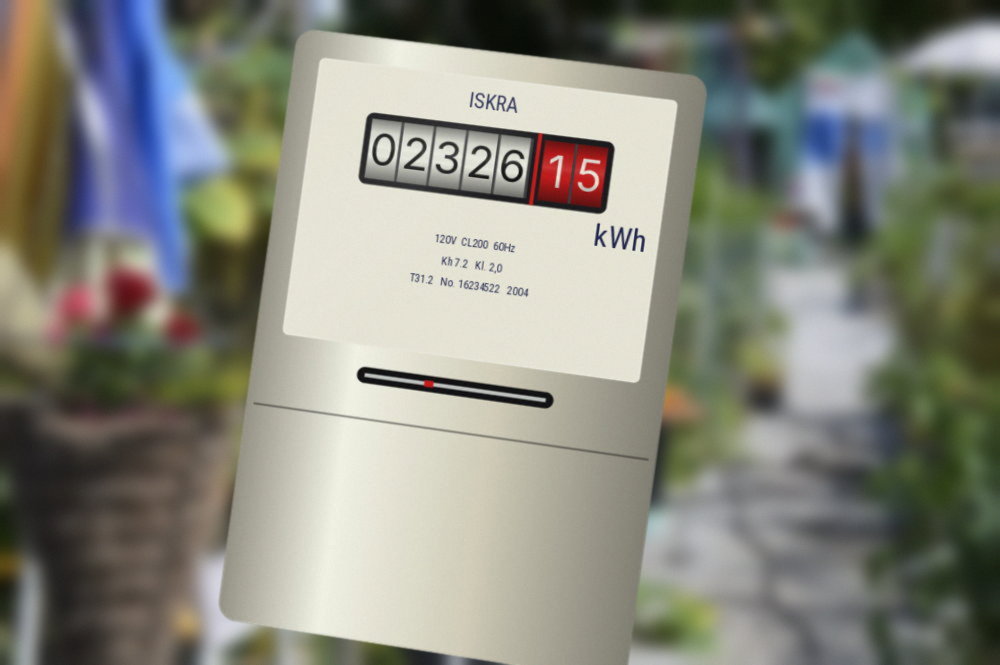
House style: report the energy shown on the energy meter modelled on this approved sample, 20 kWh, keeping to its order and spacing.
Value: 2326.15 kWh
